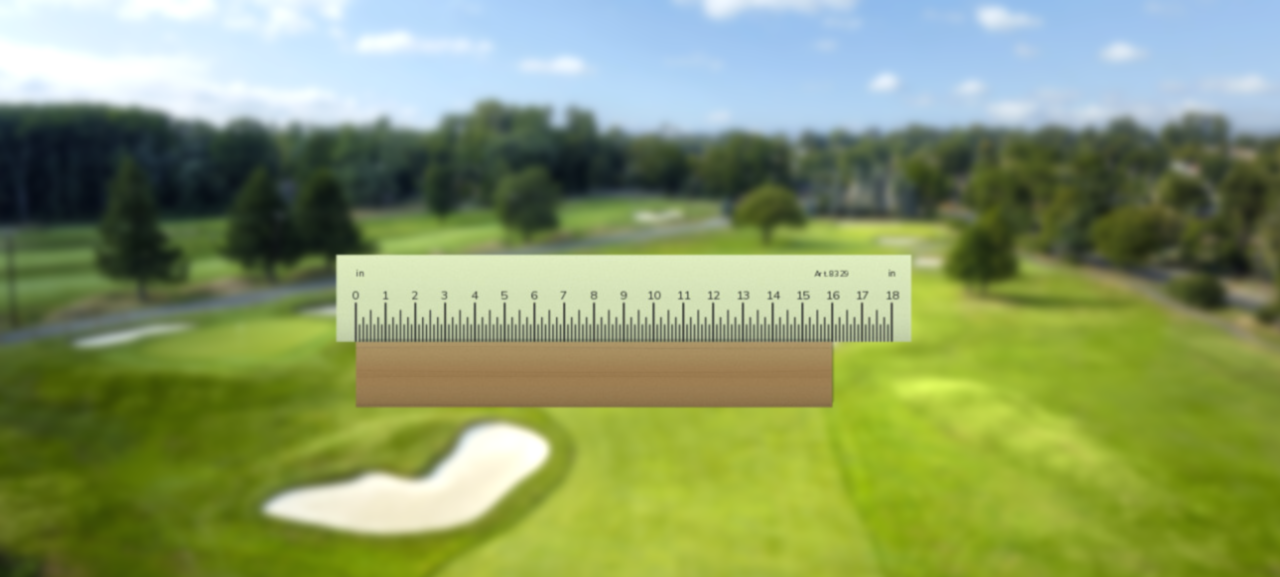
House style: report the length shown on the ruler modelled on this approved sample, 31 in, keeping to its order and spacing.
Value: 16 in
